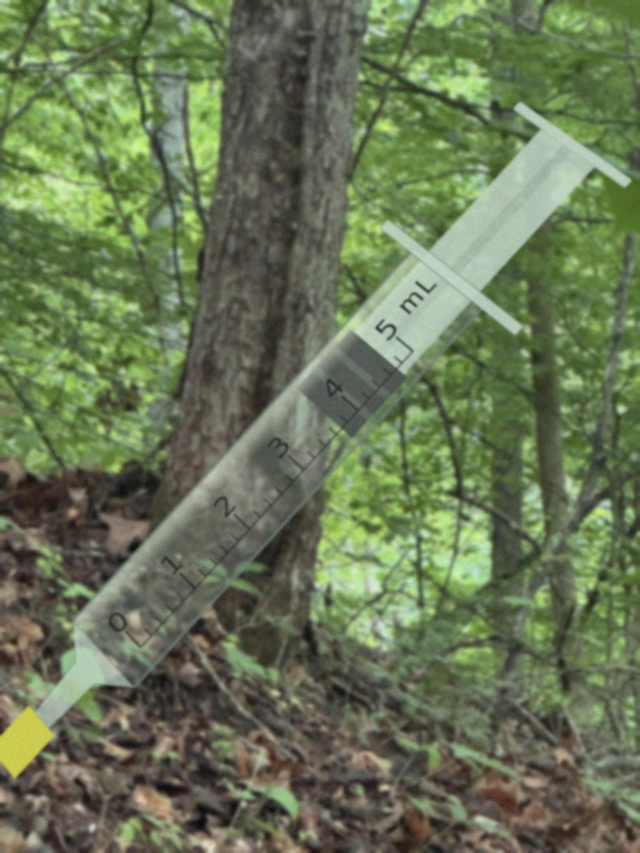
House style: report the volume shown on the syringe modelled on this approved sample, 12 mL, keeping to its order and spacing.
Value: 3.7 mL
